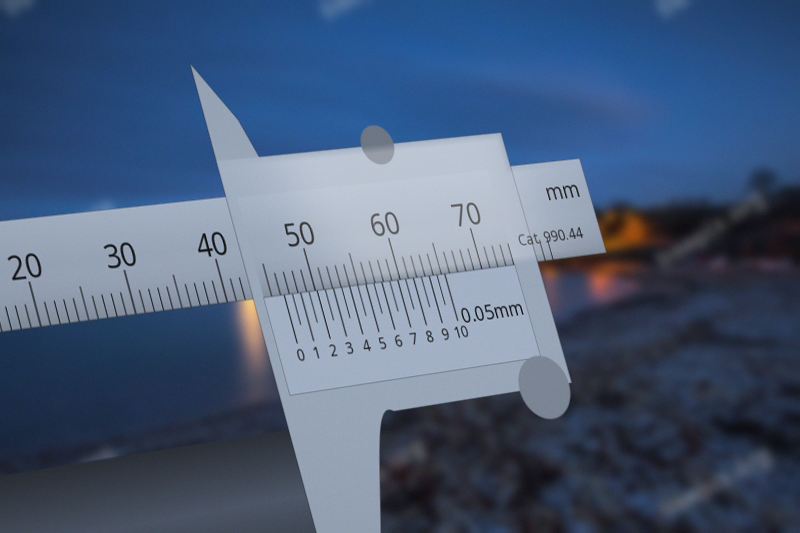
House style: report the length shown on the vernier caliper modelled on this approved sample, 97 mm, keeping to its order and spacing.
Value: 46.4 mm
